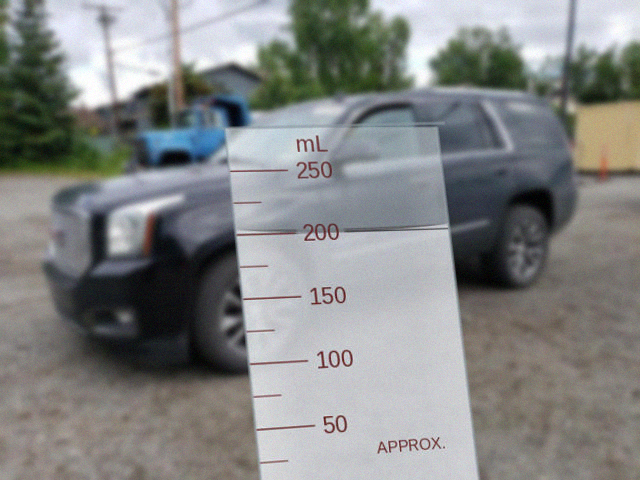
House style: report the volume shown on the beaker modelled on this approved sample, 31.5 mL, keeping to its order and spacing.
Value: 200 mL
